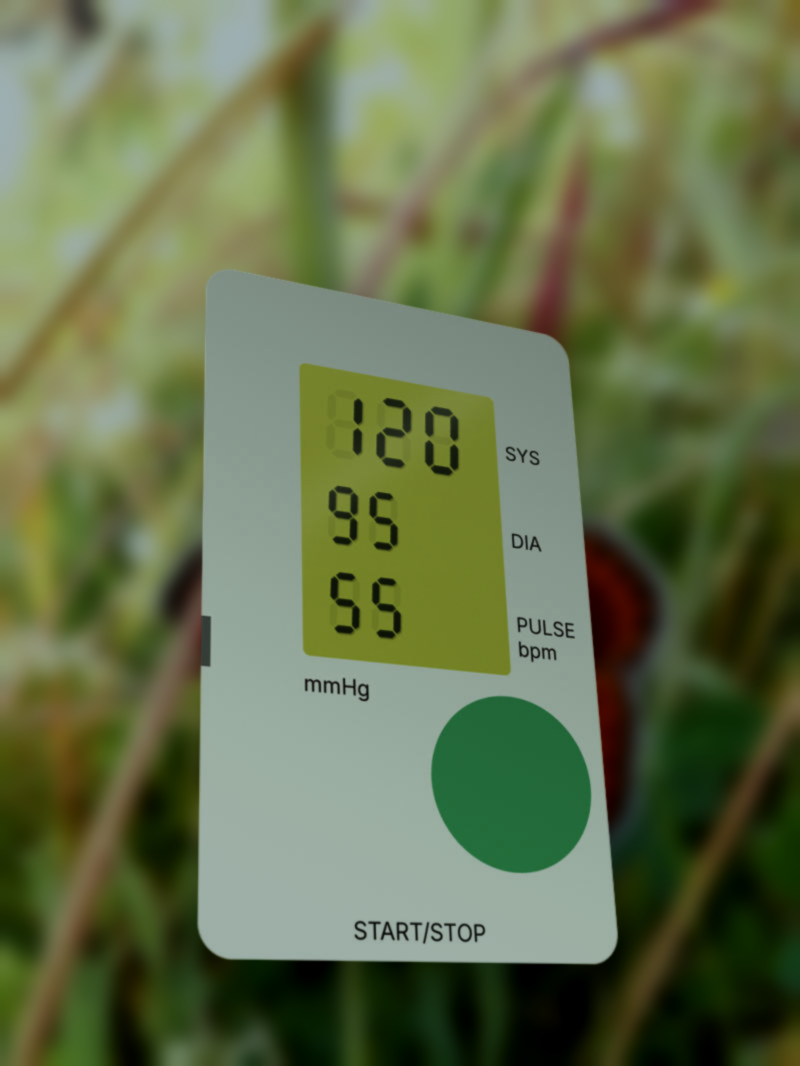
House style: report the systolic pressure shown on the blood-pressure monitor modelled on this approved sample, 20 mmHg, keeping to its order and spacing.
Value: 120 mmHg
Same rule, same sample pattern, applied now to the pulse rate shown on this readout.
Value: 55 bpm
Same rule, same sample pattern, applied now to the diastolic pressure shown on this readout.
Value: 95 mmHg
